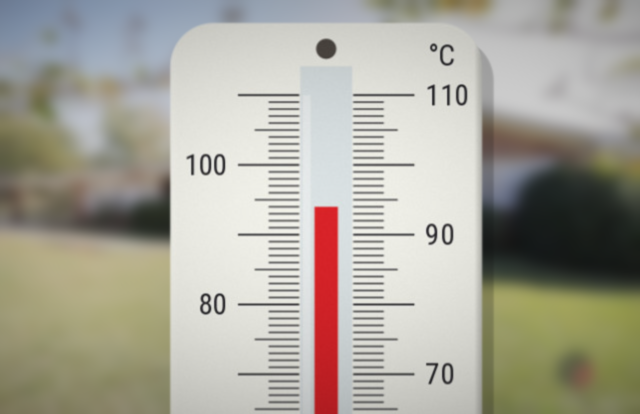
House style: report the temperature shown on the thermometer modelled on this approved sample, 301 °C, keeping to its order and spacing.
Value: 94 °C
